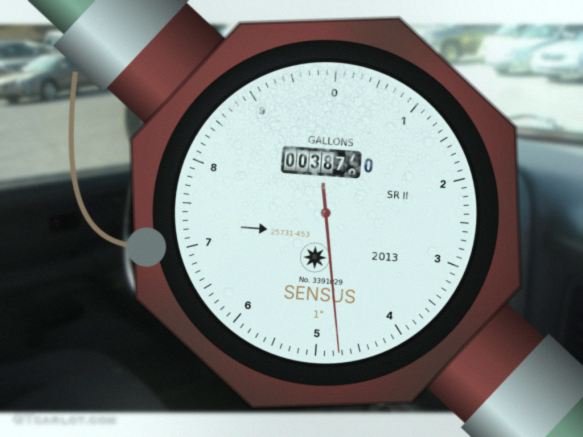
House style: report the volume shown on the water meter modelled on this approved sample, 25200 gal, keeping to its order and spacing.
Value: 38774.7 gal
